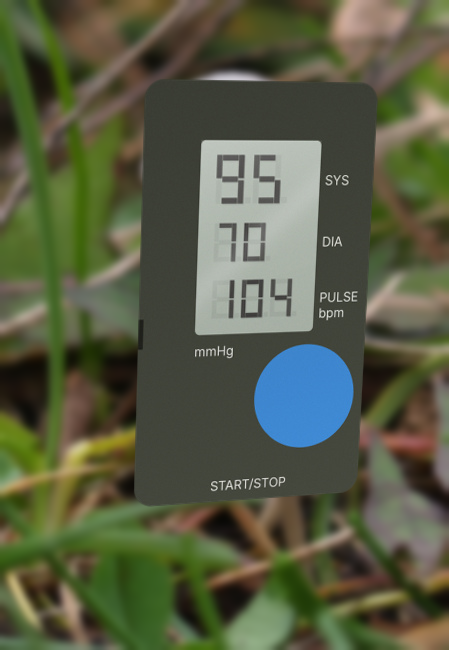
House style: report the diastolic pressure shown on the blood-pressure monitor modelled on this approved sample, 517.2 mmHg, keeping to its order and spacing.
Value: 70 mmHg
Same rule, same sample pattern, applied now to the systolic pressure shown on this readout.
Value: 95 mmHg
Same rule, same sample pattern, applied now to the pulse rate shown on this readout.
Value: 104 bpm
